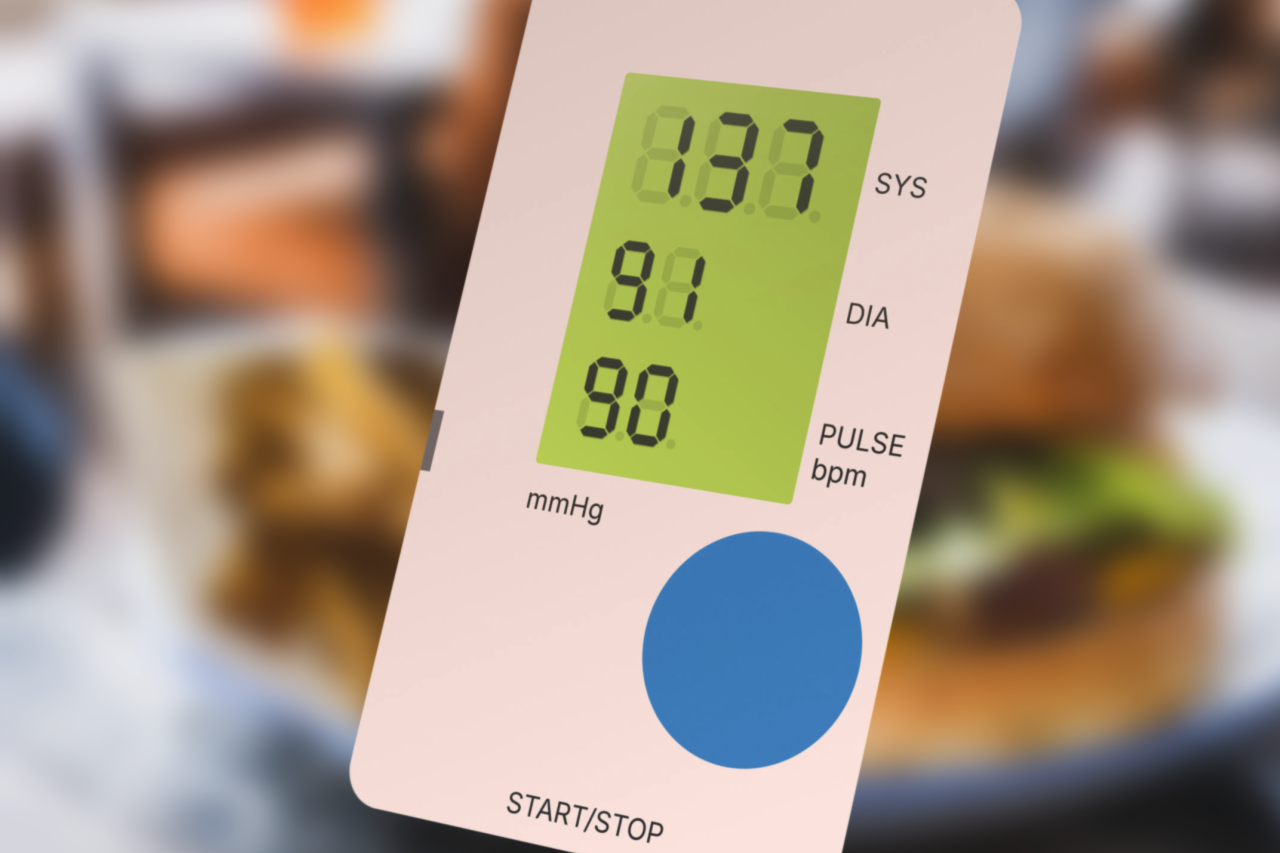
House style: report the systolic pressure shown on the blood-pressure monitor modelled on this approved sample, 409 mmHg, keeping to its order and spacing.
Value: 137 mmHg
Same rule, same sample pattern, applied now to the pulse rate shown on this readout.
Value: 90 bpm
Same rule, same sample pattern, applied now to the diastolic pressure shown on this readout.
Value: 91 mmHg
